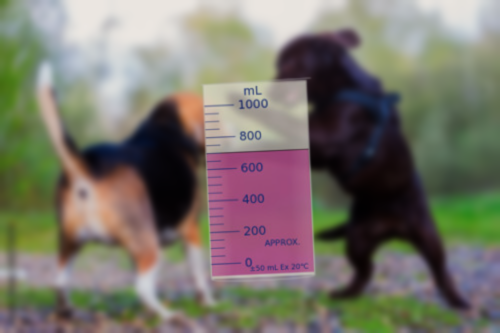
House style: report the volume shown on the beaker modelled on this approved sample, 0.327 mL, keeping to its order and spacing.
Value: 700 mL
